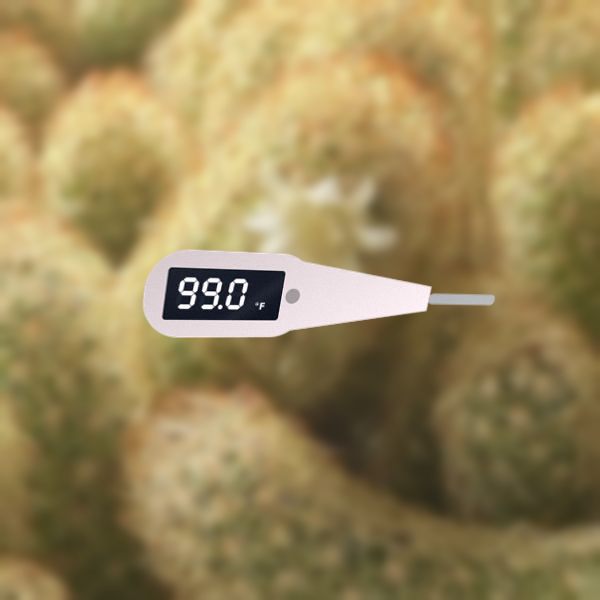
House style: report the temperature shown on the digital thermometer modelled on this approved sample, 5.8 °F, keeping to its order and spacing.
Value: 99.0 °F
